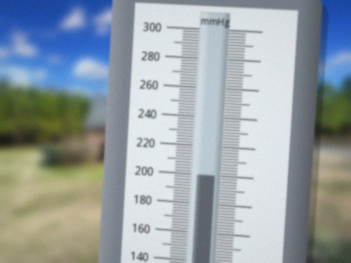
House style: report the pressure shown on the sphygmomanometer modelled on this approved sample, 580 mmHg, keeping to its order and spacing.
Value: 200 mmHg
